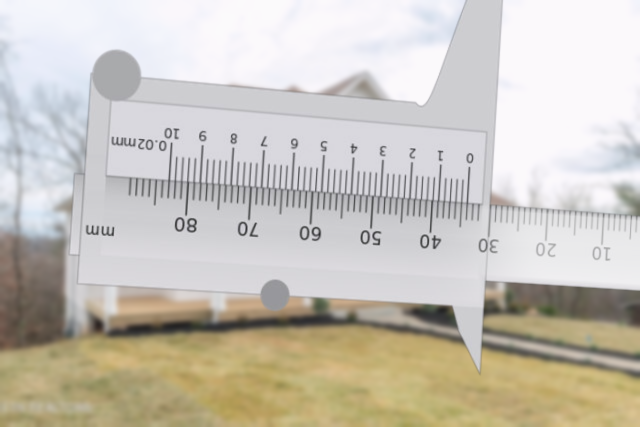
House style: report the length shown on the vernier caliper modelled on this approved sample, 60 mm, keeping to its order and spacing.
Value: 34.0 mm
